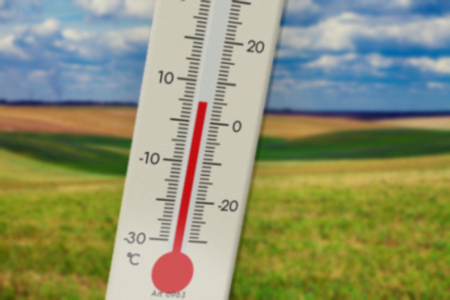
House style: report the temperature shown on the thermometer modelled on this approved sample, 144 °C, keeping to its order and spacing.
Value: 5 °C
